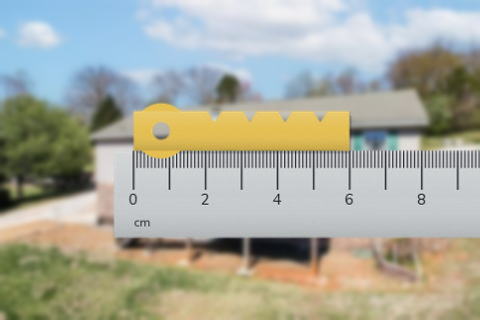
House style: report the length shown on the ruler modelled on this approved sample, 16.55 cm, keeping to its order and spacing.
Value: 6 cm
